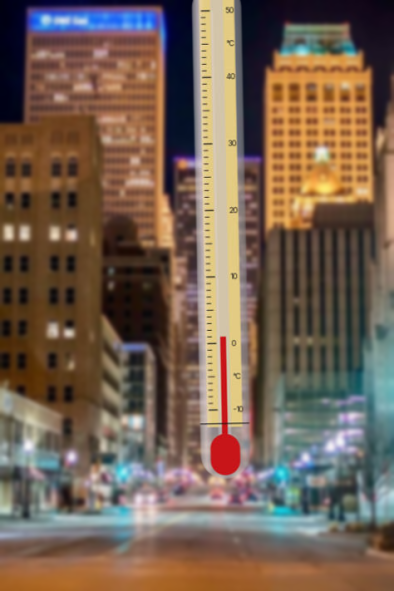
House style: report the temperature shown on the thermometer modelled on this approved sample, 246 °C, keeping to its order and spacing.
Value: 1 °C
